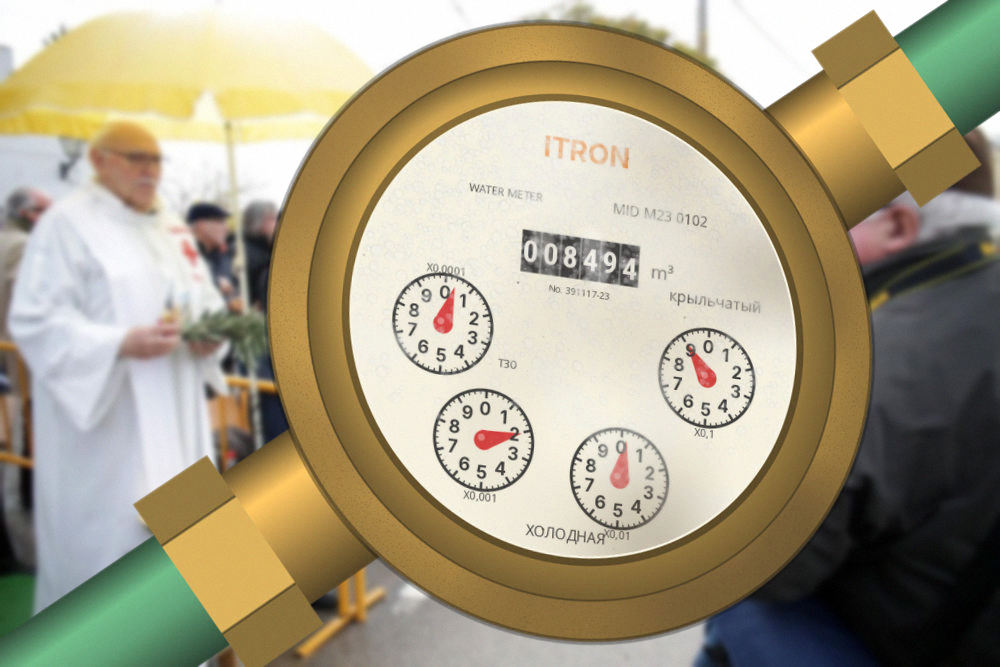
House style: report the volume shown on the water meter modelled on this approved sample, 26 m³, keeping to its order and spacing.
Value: 8493.9020 m³
